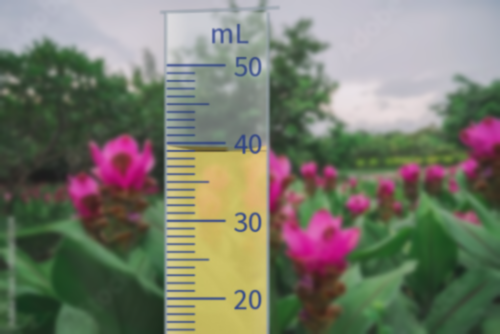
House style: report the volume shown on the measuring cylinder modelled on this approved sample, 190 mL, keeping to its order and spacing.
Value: 39 mL
